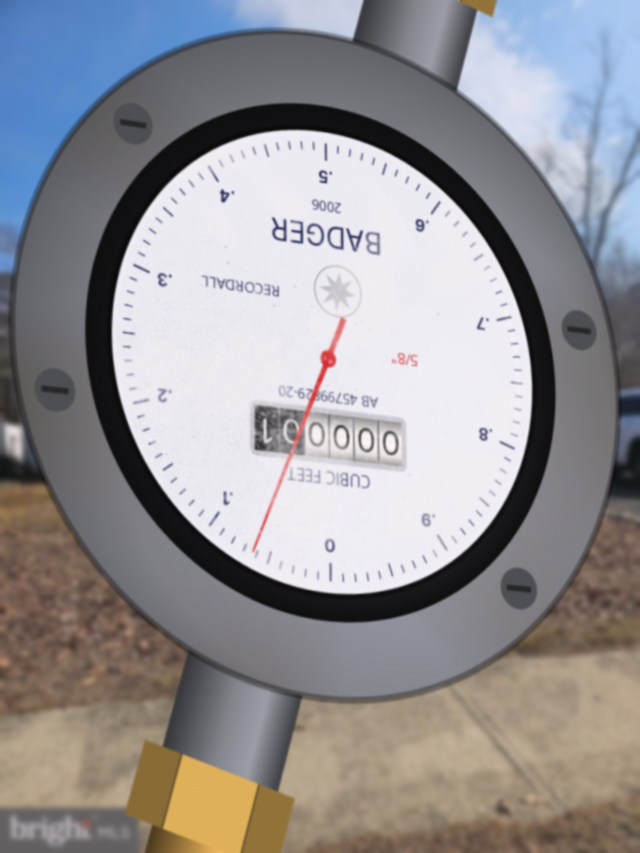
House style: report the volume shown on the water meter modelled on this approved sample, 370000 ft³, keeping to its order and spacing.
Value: 1.06 ft³
